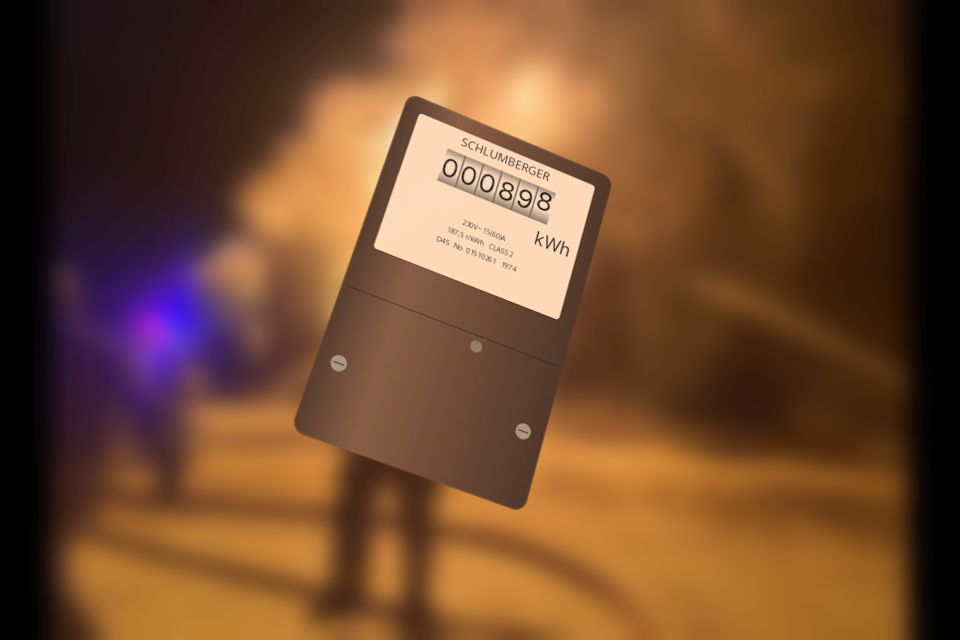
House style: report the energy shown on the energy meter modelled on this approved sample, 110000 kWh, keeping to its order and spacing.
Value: 898 kWh
